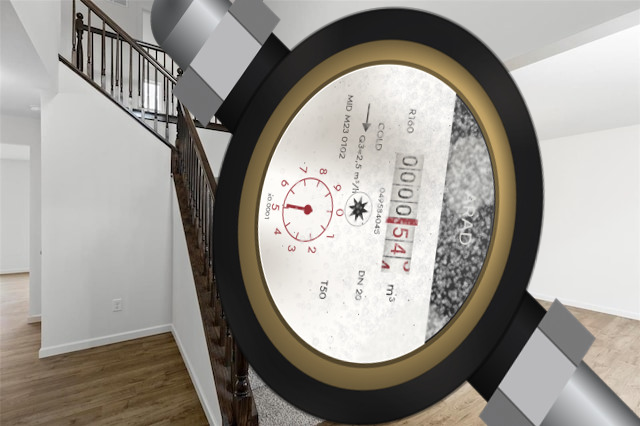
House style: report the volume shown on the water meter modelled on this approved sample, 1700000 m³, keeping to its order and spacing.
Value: 0.5435 m³
